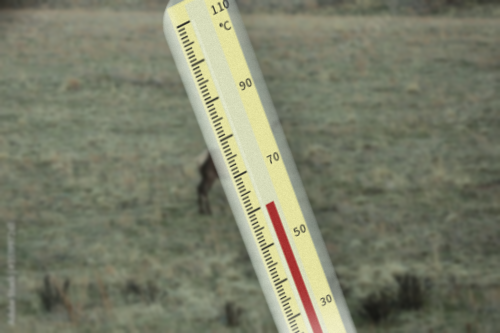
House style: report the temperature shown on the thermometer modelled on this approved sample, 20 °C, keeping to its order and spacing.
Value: 60 °C
